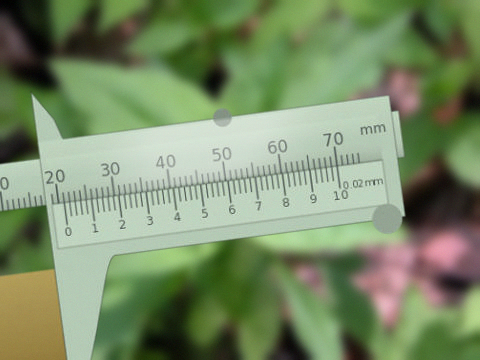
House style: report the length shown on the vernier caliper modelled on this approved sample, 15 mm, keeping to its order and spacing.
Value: 21.0 mm
